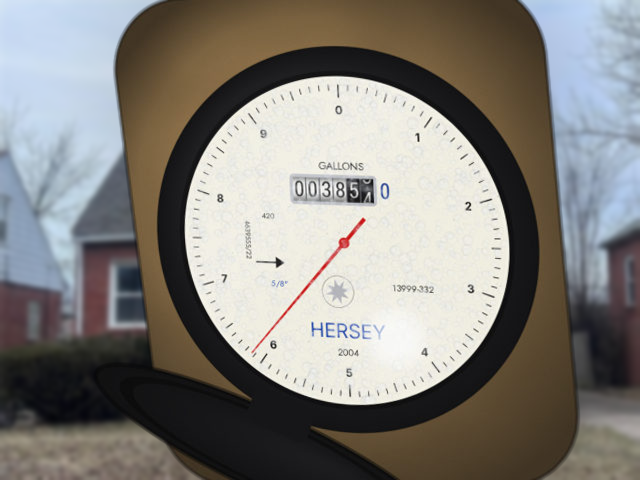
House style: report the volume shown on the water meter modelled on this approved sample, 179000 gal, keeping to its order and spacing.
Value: 38536.1 gal
